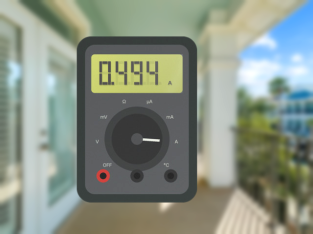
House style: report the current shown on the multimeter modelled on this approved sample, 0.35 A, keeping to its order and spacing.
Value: 0.494 A
